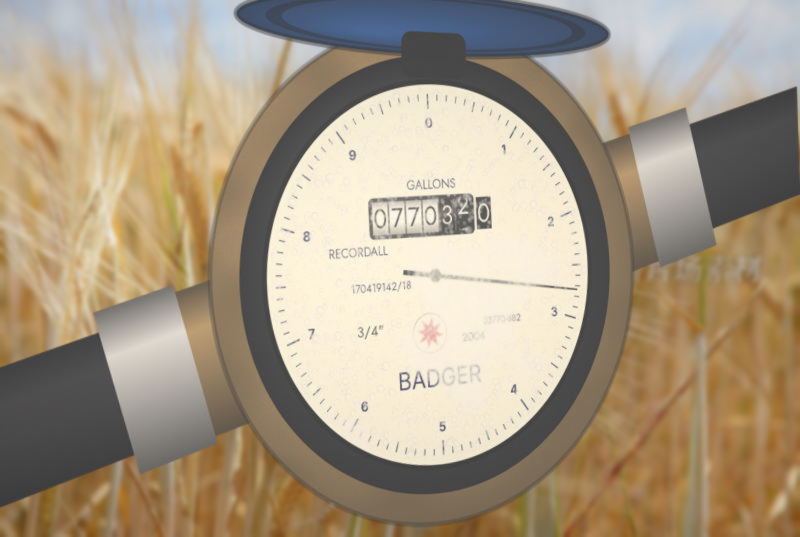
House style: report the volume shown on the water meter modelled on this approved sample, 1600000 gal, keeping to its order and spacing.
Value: 770322.7 gal
